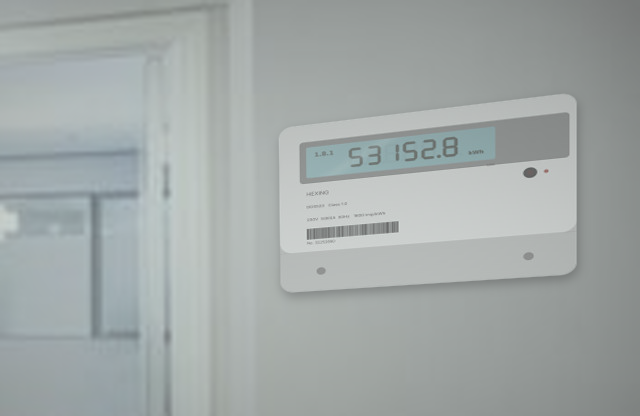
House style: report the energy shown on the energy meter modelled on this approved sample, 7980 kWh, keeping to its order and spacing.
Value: 53152.8 kWh
